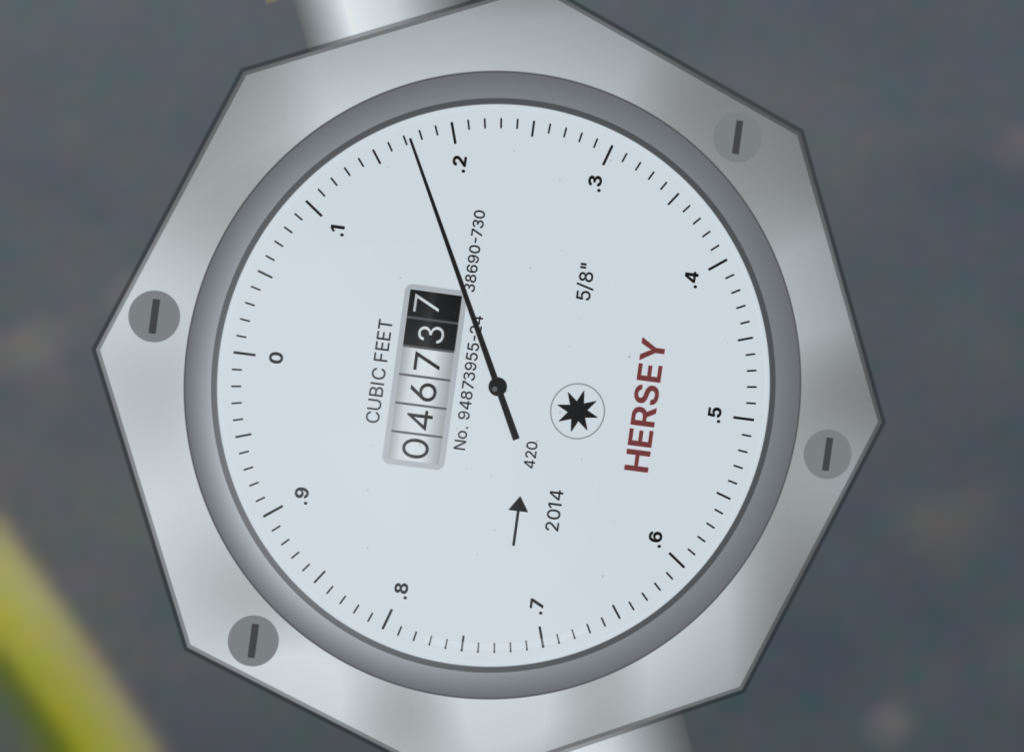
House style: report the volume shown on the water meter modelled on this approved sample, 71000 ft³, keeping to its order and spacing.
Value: 46737.17 ft³
